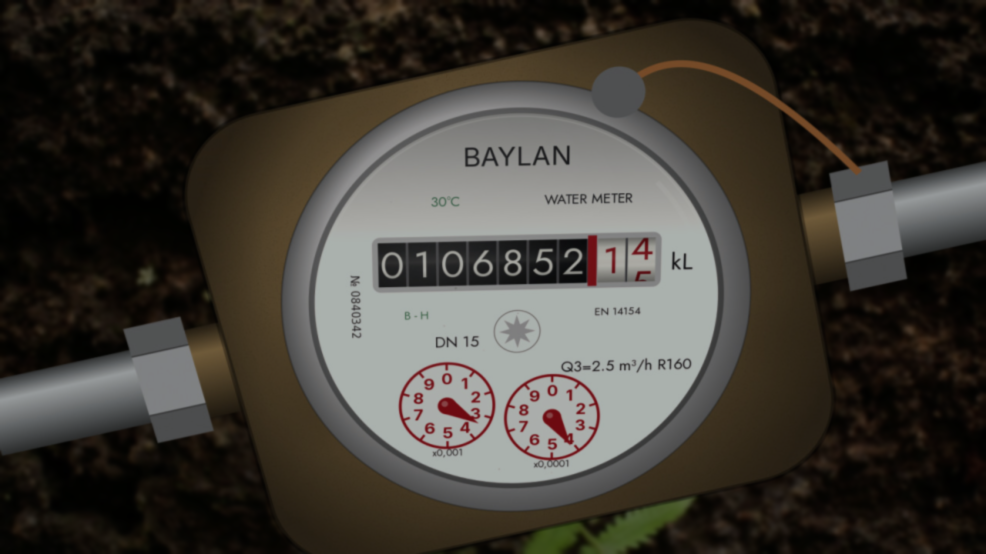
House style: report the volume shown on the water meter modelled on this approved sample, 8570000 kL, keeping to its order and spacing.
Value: 106852.1434 kL
